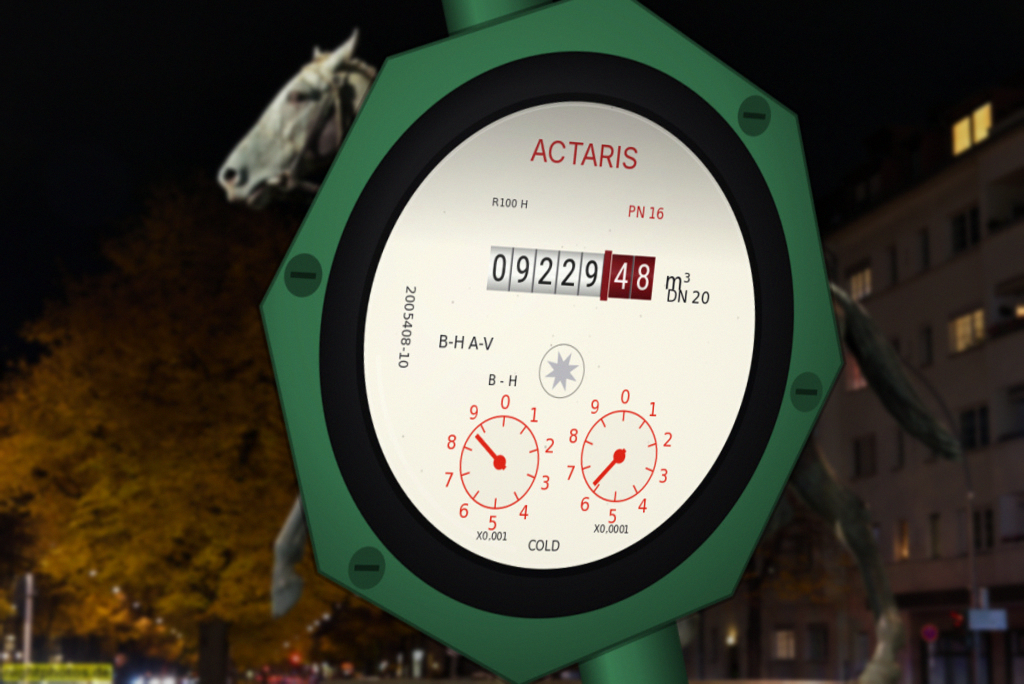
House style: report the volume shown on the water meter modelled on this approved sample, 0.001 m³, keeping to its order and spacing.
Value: 9229.4886 m³
